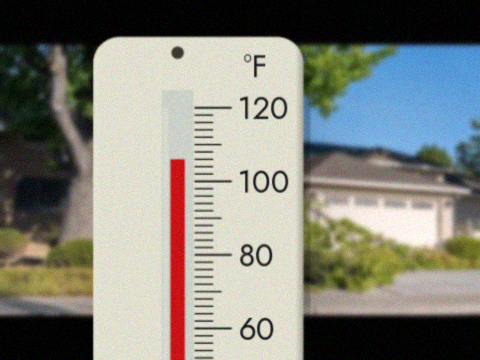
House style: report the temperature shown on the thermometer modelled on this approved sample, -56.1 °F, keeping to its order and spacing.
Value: 106 °F
